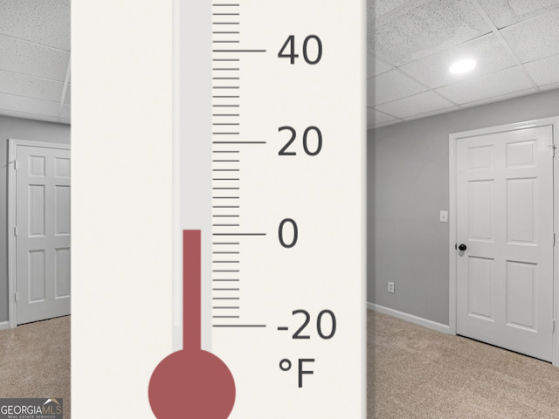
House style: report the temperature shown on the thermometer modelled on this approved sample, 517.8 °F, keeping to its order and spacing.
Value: 1 °F
